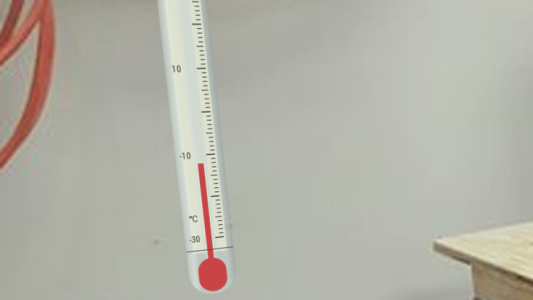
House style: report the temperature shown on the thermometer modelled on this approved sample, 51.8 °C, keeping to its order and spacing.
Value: -12 °C
